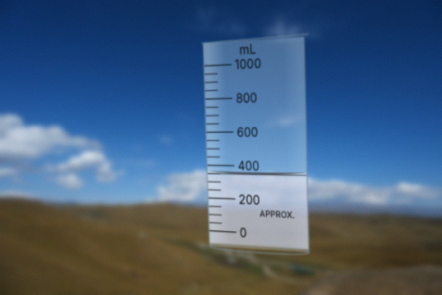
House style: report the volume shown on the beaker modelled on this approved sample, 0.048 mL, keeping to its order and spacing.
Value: 350 mL
